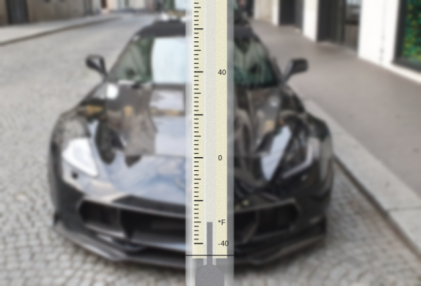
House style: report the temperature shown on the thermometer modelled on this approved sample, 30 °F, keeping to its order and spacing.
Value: -30 °F
